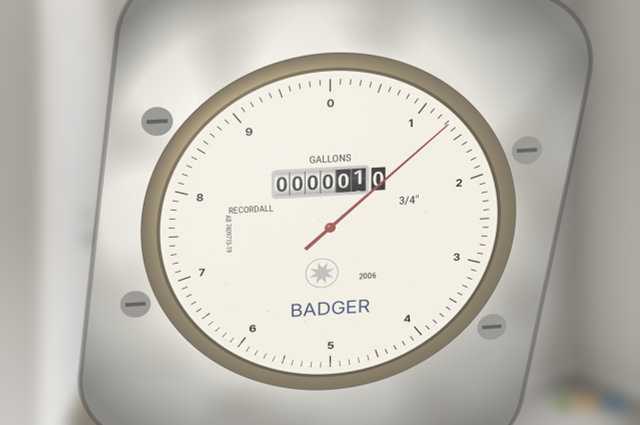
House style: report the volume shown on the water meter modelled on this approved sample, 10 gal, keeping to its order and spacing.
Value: 11.3 gal
